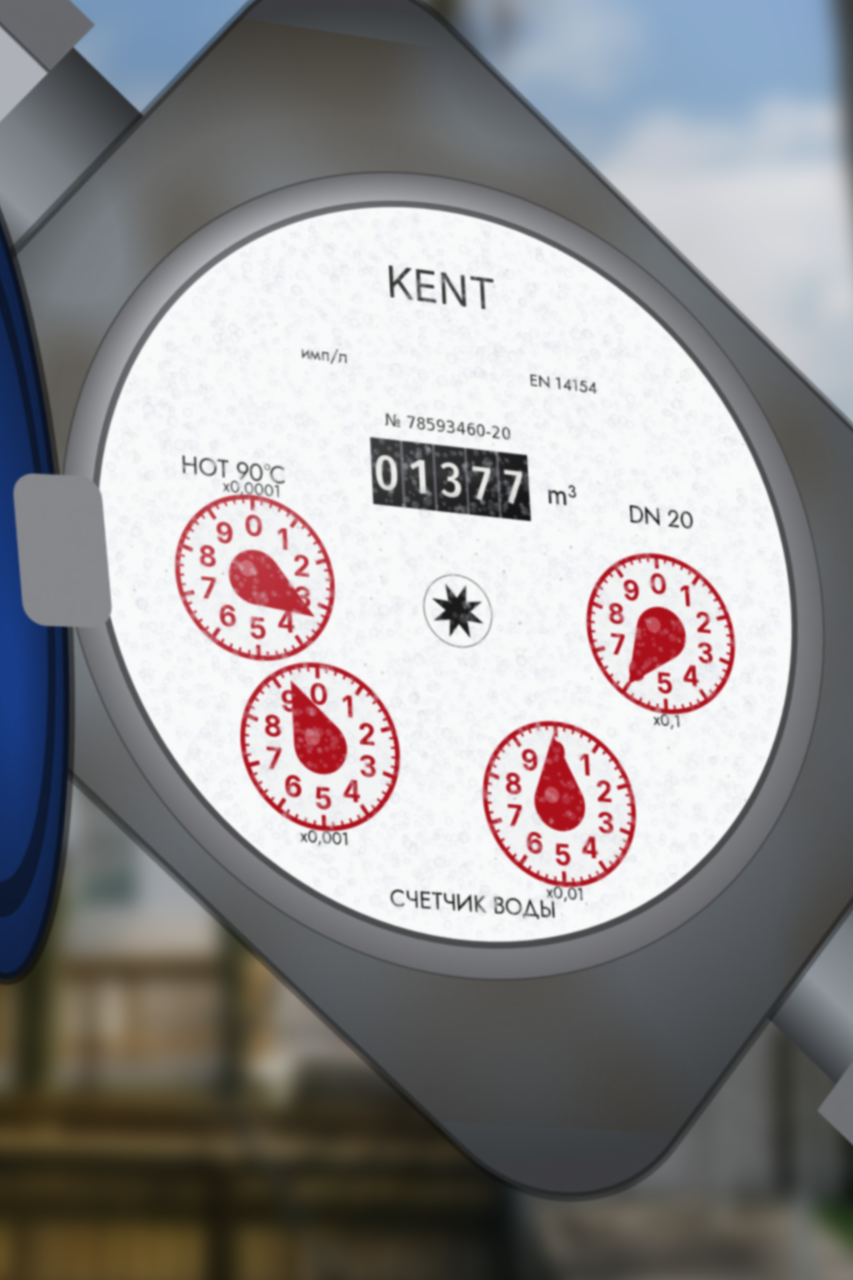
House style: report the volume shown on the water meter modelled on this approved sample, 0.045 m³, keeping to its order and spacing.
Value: 1377.5993 m³
